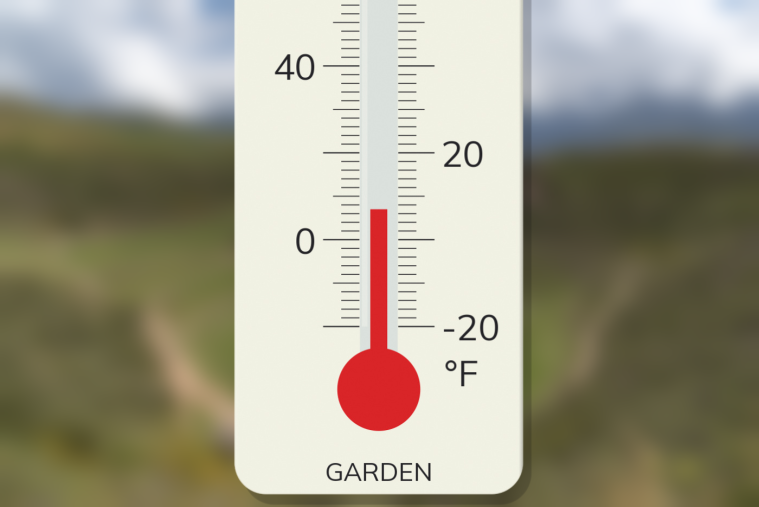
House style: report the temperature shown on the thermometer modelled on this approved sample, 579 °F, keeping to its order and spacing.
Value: 7 °F
